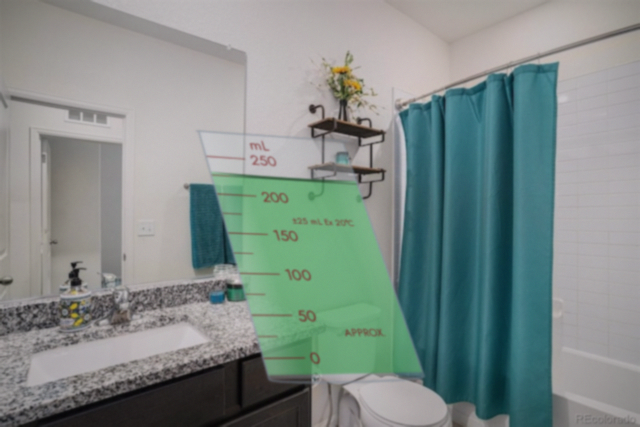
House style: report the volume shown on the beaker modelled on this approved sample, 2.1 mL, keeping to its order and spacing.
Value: 225 mL
